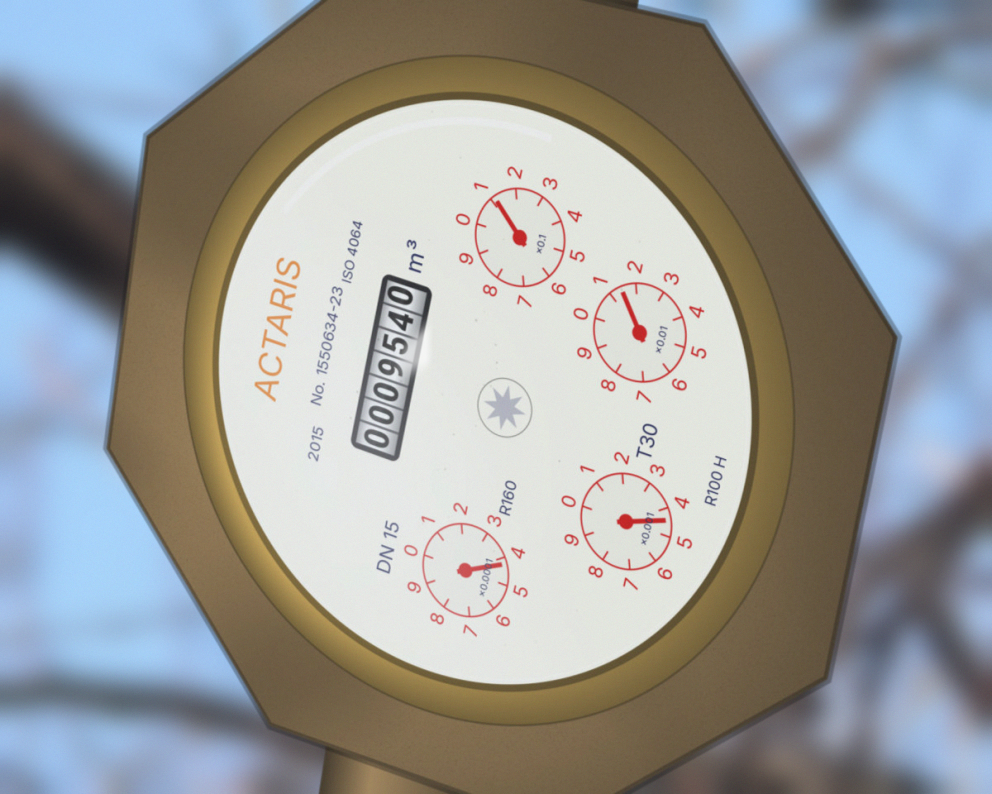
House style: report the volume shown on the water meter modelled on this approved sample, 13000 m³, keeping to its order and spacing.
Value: 9540.1144 m³
